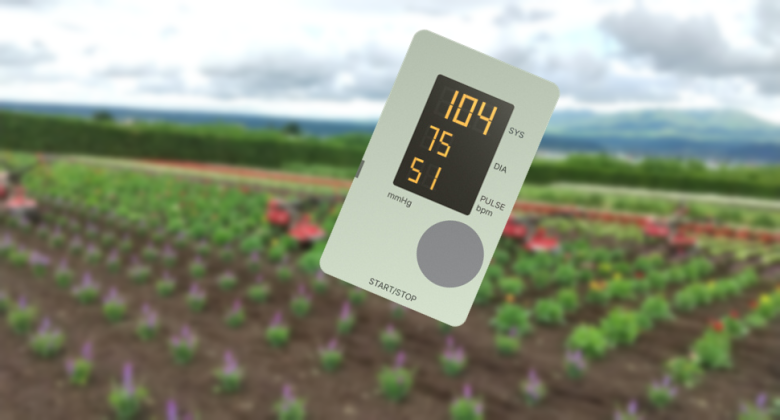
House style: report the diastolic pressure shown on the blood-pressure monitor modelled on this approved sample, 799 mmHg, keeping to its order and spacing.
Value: 75 mmHg
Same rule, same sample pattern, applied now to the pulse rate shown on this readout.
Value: 51 bpm
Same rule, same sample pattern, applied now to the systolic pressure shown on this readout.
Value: 104 mmHg
